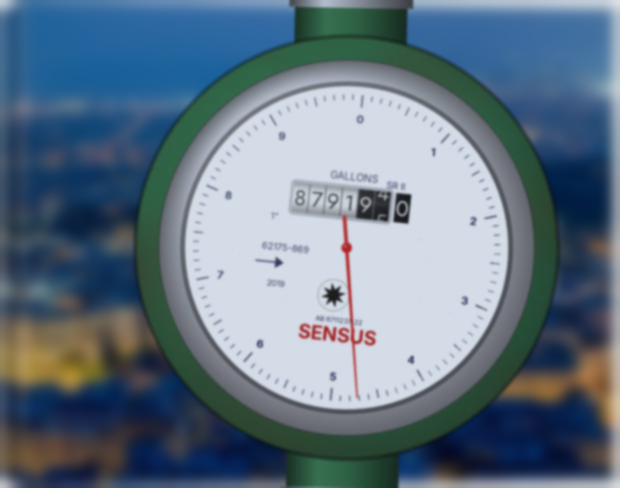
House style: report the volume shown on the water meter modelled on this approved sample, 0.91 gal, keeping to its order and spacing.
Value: 8791944.7 gal
